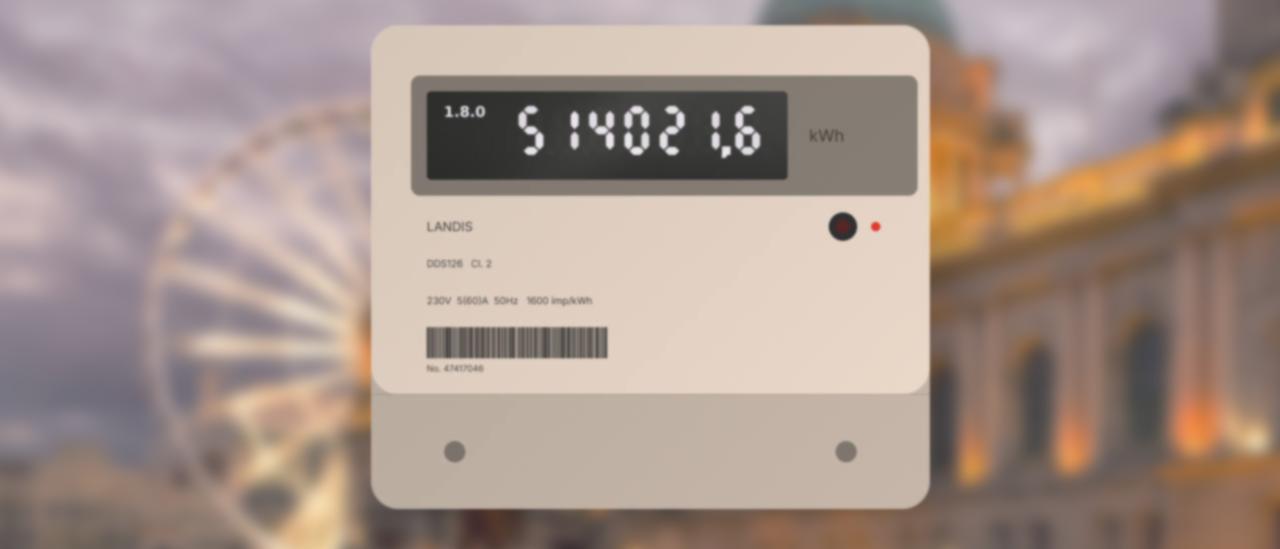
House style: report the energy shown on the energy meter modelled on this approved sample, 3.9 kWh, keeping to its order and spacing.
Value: 514021.6 kWh
